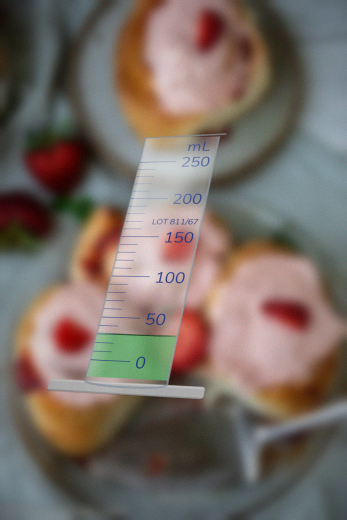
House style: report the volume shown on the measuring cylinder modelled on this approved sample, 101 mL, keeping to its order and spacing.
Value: 30 mL
